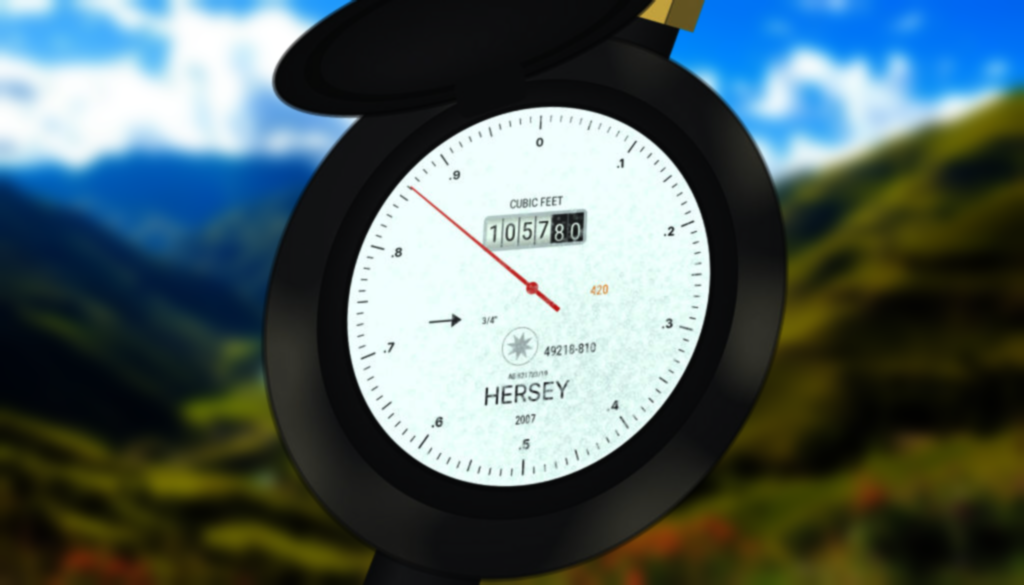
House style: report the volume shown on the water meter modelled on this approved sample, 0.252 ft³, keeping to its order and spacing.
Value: 105779.86 ft³
